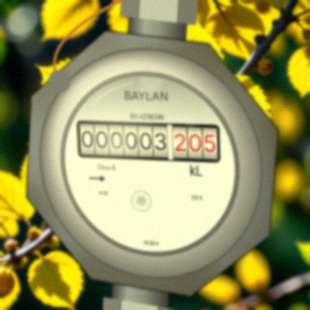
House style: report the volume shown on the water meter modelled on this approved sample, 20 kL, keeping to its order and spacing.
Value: 3.205 kL
